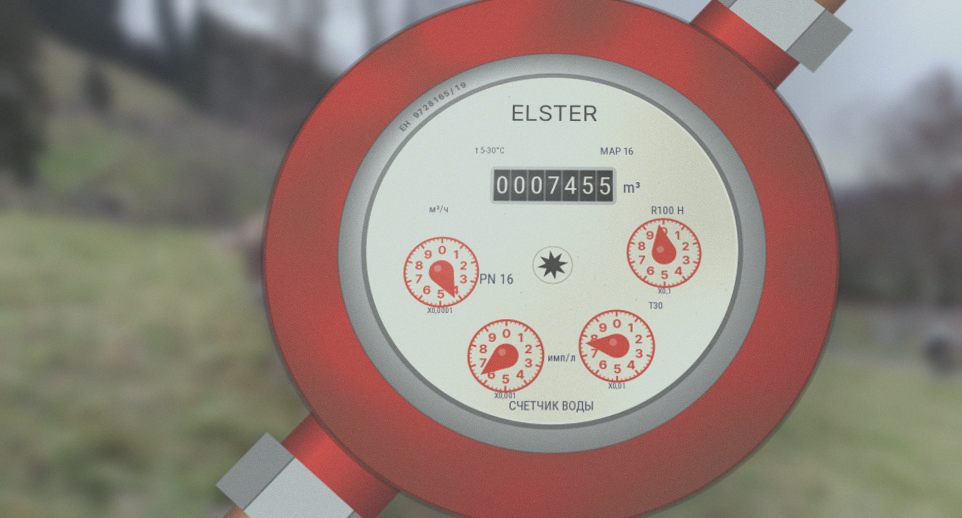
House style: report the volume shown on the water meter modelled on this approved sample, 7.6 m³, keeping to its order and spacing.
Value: 7454.9764 m³
